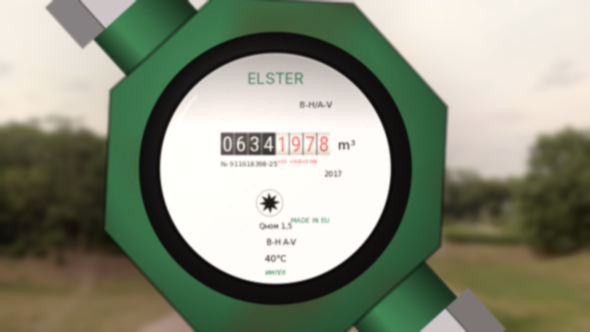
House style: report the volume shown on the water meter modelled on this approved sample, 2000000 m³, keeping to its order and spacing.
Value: 634.1978 m³
